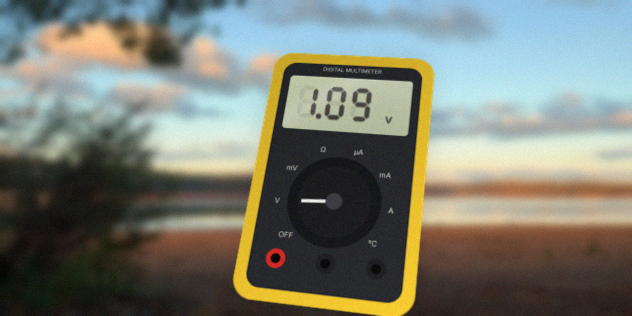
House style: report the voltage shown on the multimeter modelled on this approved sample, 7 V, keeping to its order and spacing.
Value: 1.09 V
